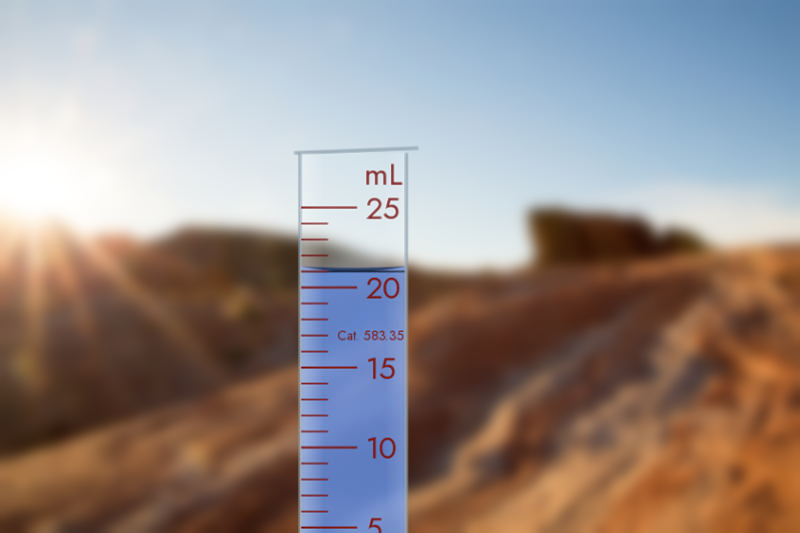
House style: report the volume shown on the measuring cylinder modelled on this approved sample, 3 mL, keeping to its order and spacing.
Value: 21 mL
